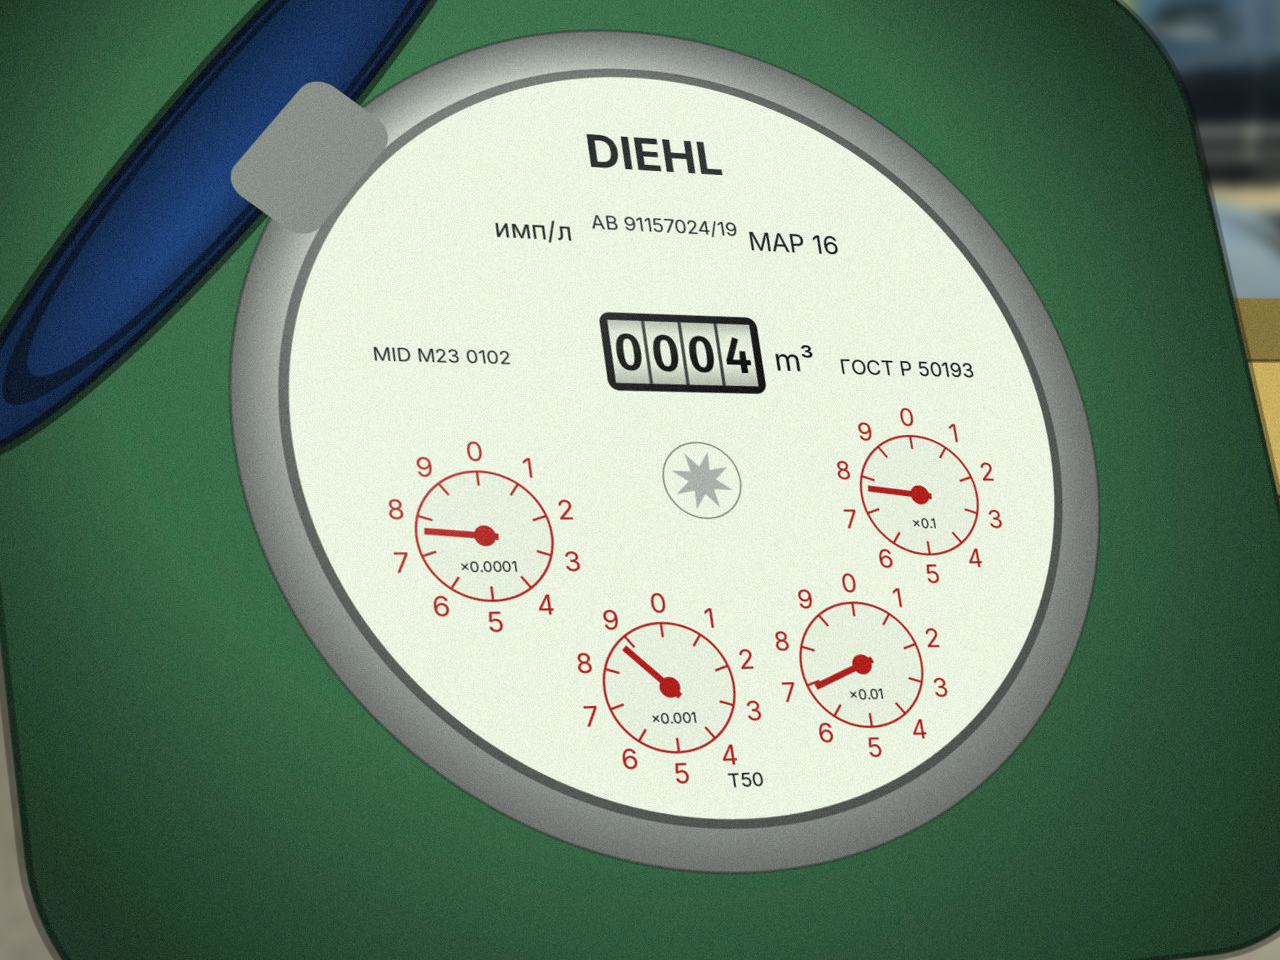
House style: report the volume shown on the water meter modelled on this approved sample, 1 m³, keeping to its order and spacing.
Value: 4.7687 m³
